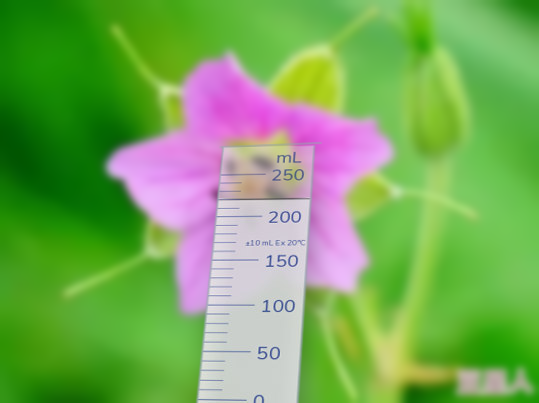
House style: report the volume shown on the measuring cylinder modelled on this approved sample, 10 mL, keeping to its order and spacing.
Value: 220 mL
